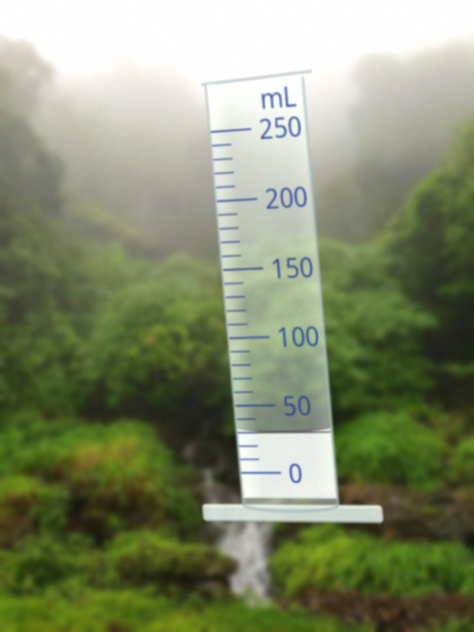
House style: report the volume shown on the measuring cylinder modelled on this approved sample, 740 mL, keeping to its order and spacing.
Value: 30 mL
